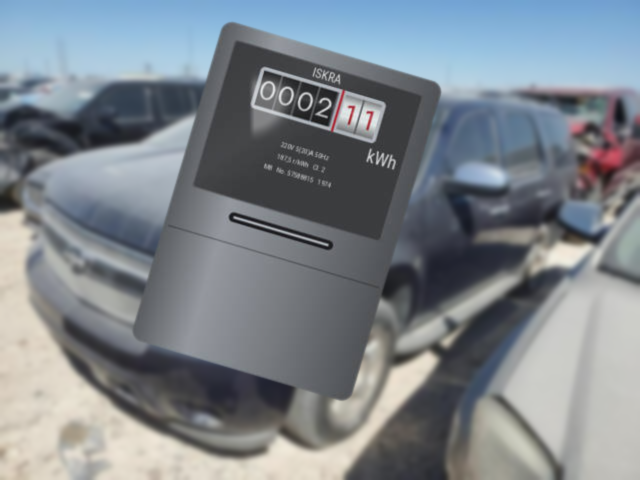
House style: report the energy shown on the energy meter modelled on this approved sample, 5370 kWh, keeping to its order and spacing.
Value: 2.11 kWh
